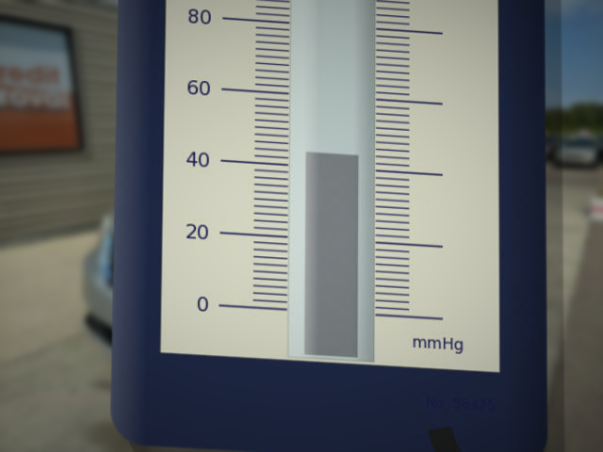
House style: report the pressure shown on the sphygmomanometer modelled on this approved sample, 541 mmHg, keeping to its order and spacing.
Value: 44 mmHg
